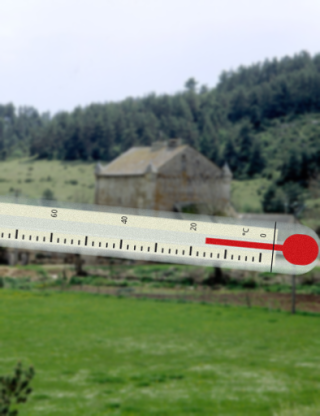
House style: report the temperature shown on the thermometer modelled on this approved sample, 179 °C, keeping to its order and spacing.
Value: 16 °C
